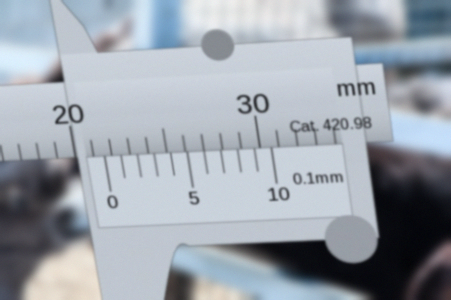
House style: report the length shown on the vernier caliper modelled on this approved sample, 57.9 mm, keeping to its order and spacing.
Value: 21.6 mm
